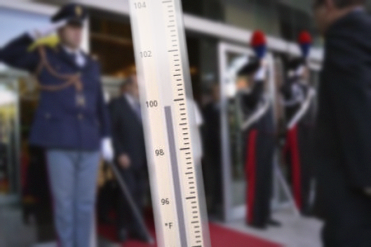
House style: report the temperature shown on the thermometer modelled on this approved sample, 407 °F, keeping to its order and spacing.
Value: 99.8 °F
